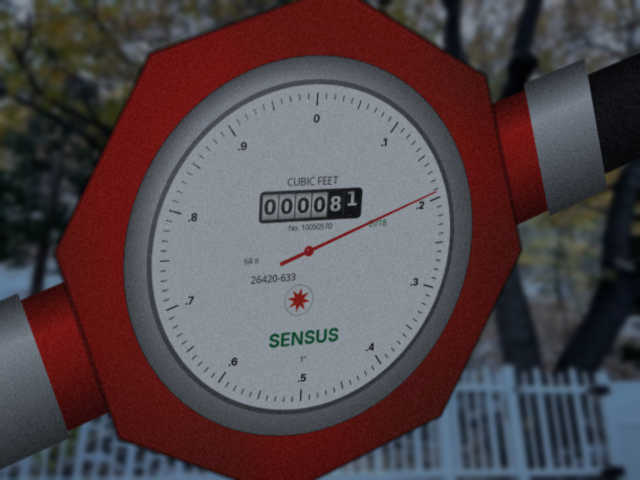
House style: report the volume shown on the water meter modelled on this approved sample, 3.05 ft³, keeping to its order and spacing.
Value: 81.19 ft³
